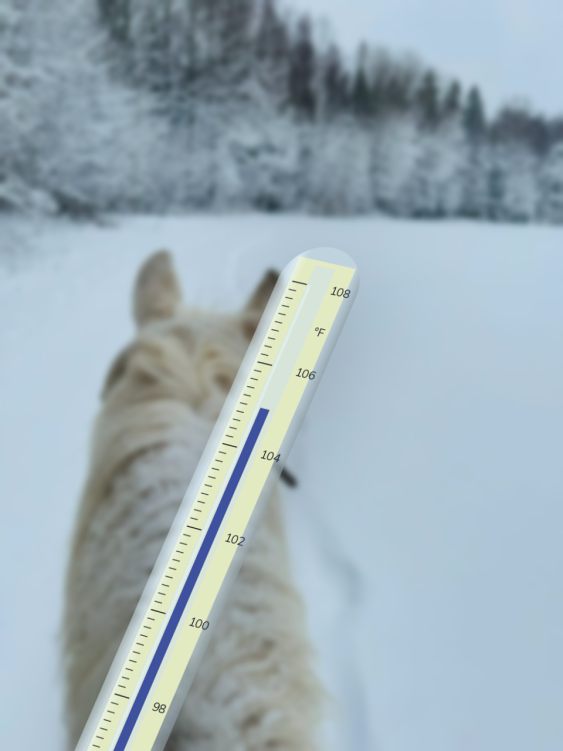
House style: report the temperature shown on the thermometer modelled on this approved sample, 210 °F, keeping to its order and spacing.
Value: 105 °F
